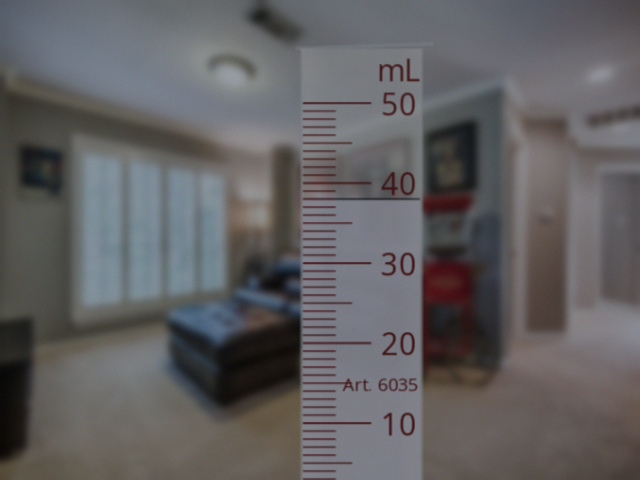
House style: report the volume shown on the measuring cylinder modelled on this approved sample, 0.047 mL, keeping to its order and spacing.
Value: 38 mL
